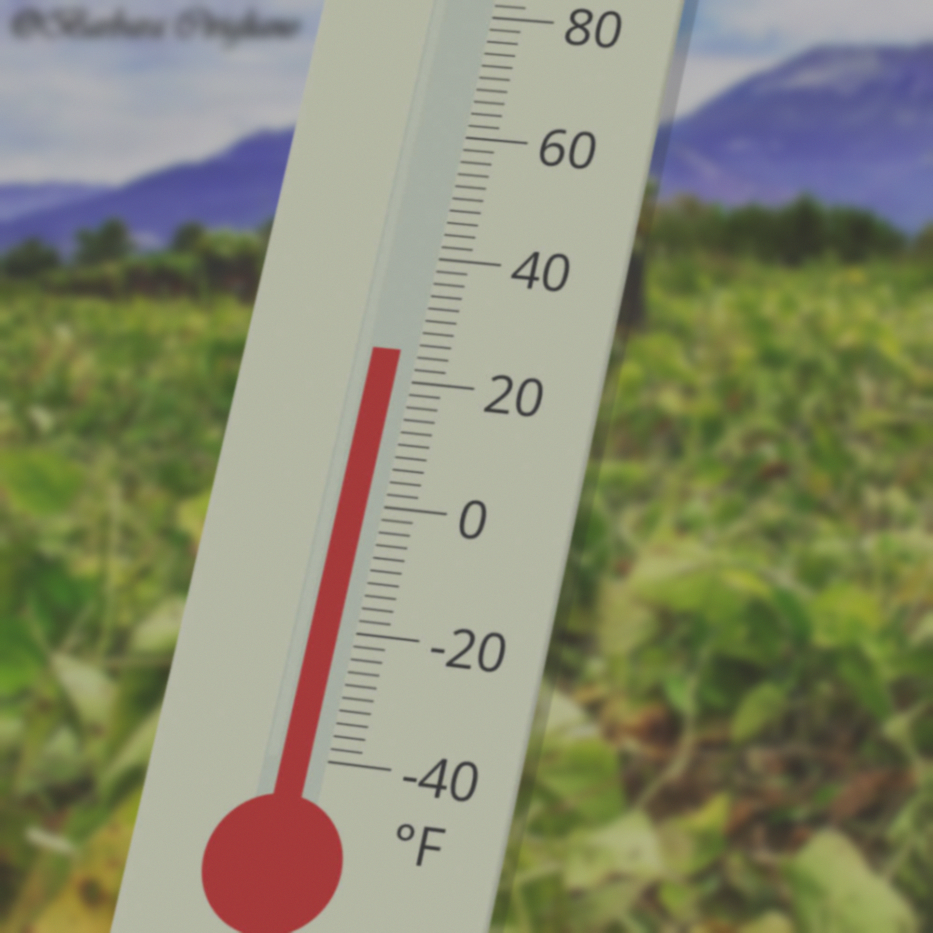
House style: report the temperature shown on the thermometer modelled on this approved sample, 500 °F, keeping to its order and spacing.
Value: 25 °F
